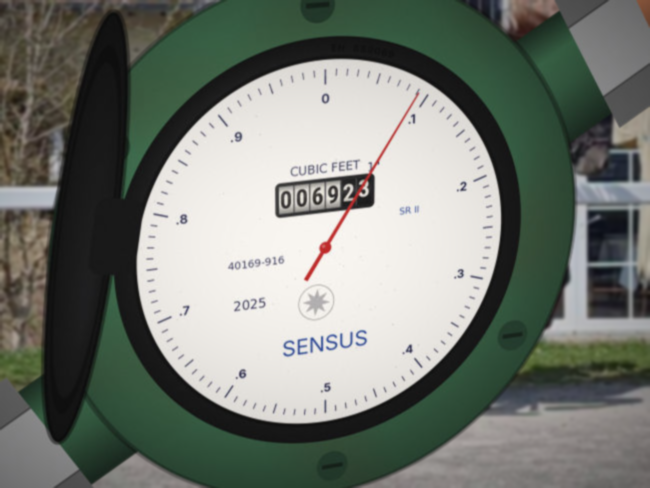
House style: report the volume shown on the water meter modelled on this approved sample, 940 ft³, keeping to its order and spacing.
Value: 6923.09 ft³
